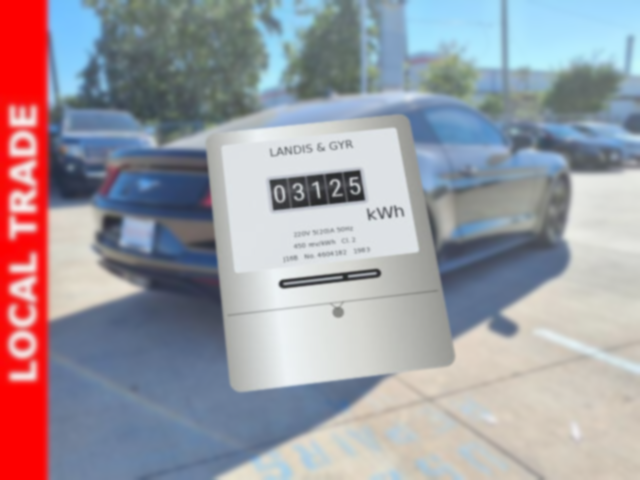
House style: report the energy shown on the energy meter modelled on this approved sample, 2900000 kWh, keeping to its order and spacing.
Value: 3125 kWh
